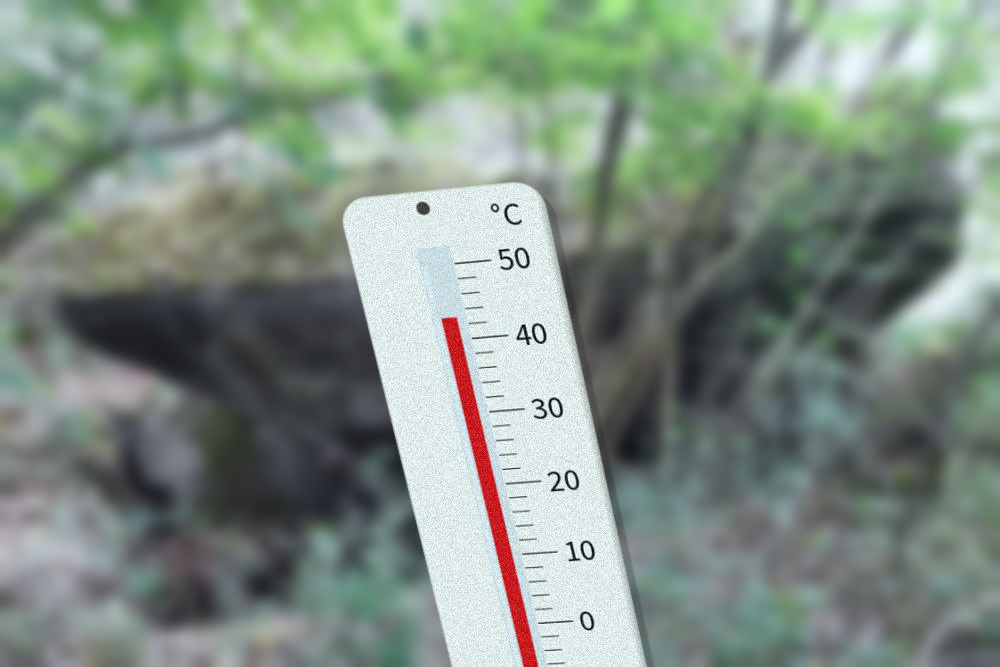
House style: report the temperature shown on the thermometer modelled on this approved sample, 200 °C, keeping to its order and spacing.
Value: 43 °C
